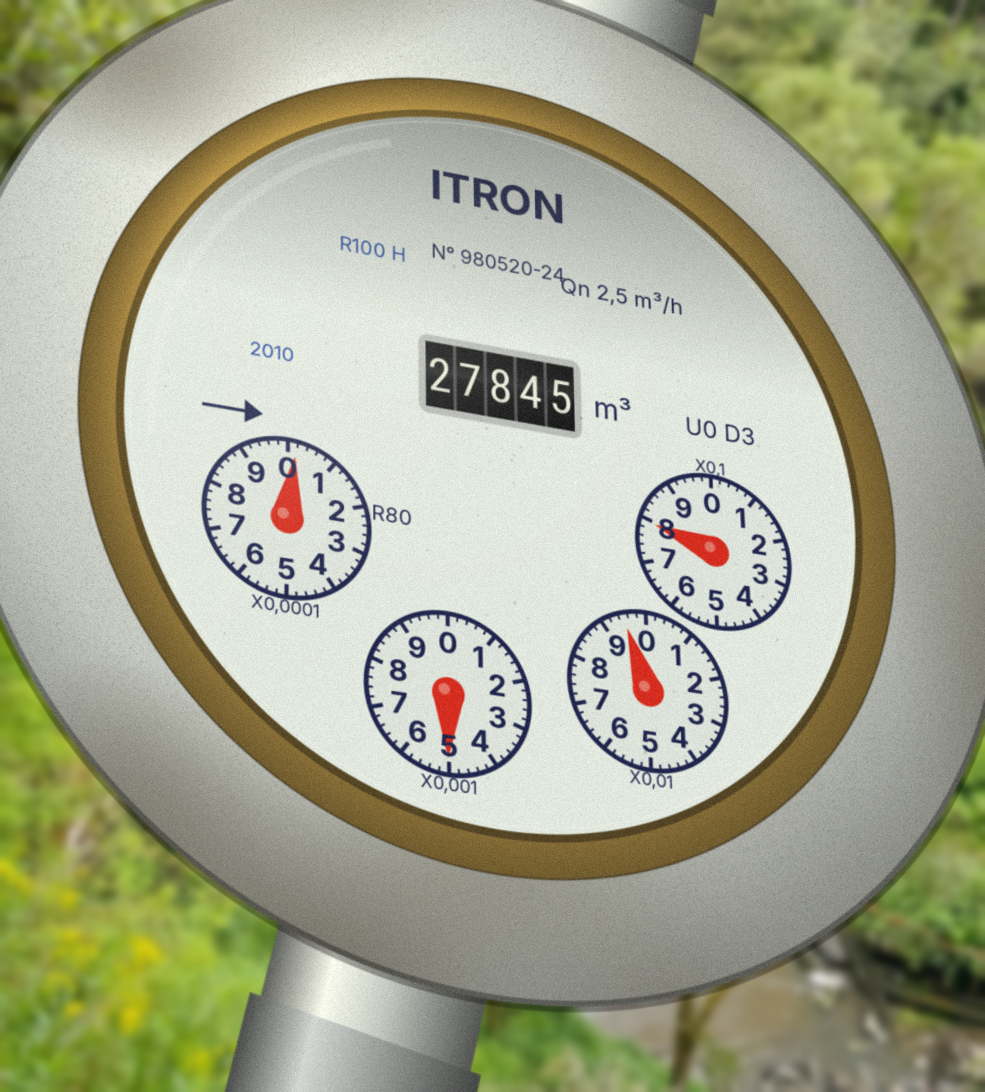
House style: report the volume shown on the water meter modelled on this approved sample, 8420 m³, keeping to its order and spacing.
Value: 27845.7950 m³
